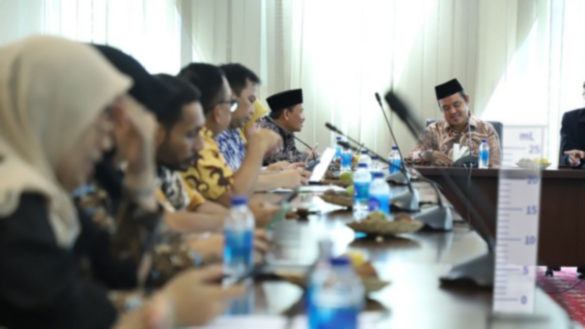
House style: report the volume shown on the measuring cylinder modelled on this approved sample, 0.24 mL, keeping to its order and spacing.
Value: 20 mL
